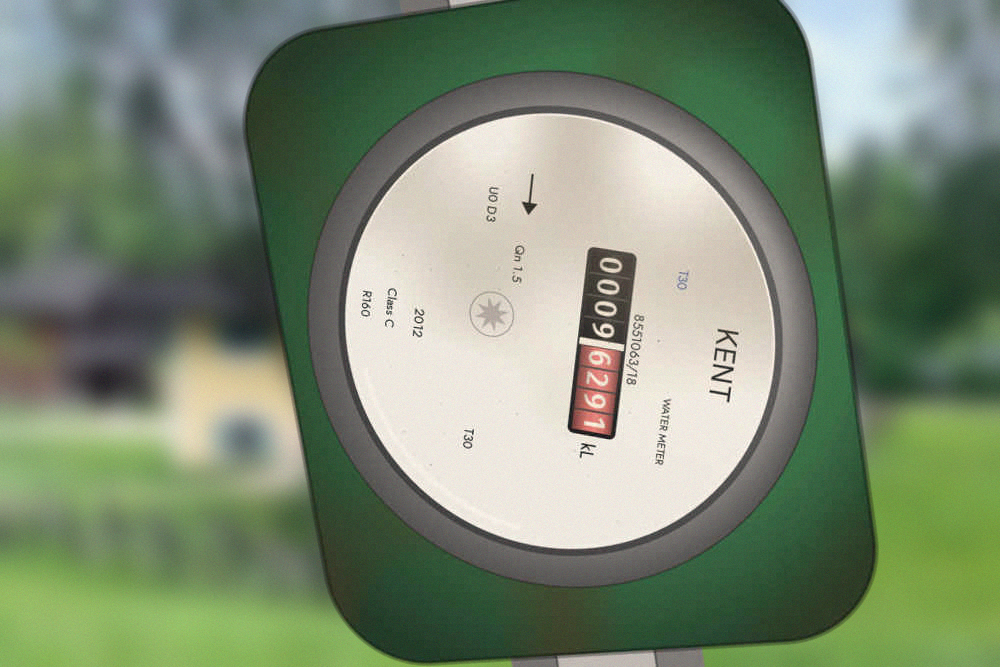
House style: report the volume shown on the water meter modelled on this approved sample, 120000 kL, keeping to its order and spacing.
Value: 9.6291 kL
